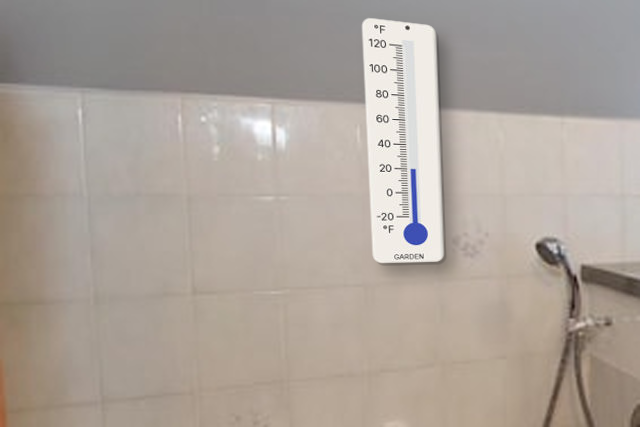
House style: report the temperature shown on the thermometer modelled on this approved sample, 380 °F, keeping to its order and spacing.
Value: 20 °F
